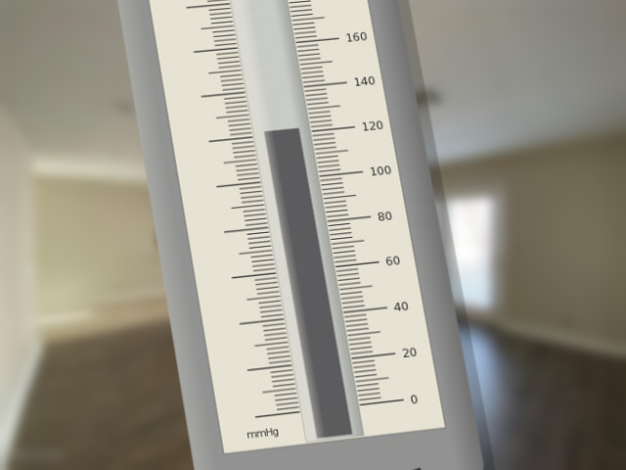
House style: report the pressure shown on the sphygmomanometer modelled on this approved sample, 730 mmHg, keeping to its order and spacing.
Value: 122 mmHg
